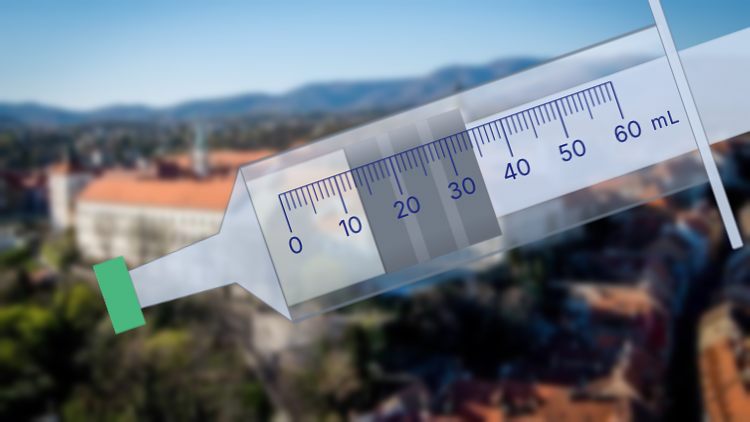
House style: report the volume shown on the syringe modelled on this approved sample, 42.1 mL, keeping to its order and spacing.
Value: 13 mL
